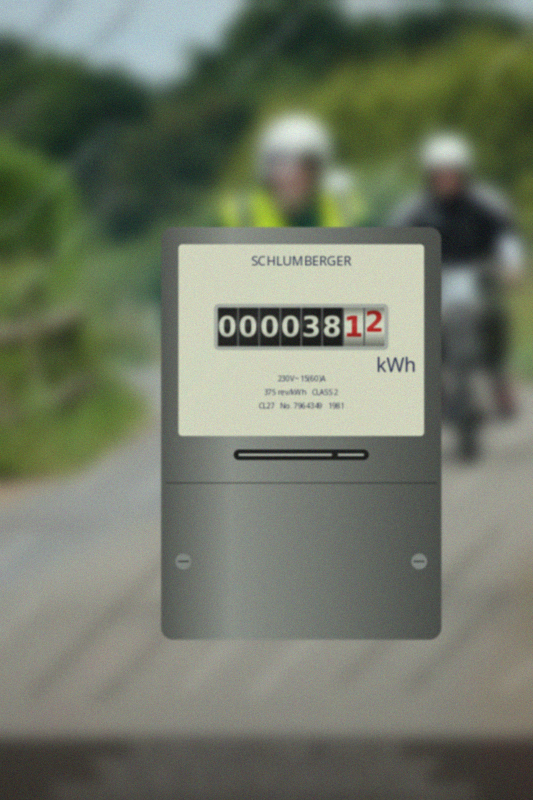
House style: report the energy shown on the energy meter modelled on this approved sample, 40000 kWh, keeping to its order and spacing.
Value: 38.12 kWh
